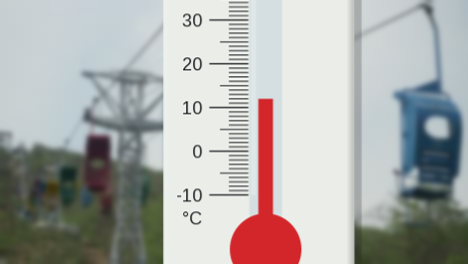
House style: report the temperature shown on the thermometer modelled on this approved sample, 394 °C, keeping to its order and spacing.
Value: 12 °C
